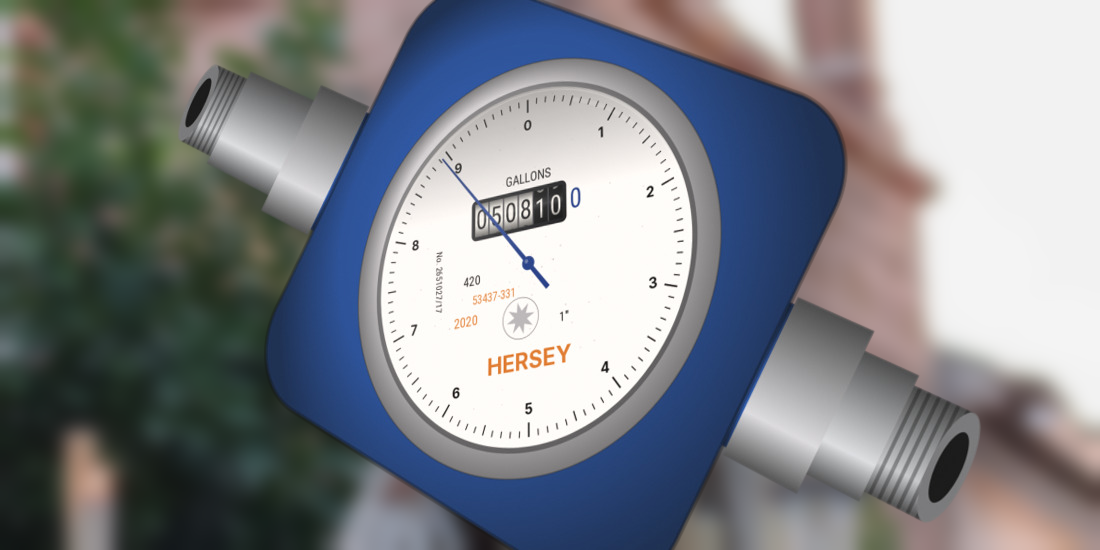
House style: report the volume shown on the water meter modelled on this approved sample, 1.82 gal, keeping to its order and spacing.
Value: 508098.9 gal
